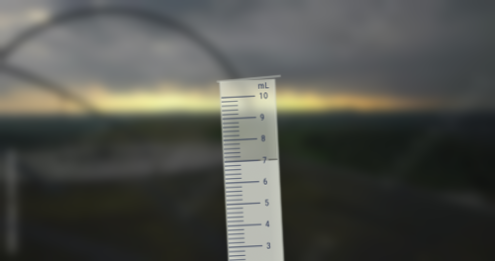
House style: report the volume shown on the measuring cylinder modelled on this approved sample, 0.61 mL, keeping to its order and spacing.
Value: 7 mL
